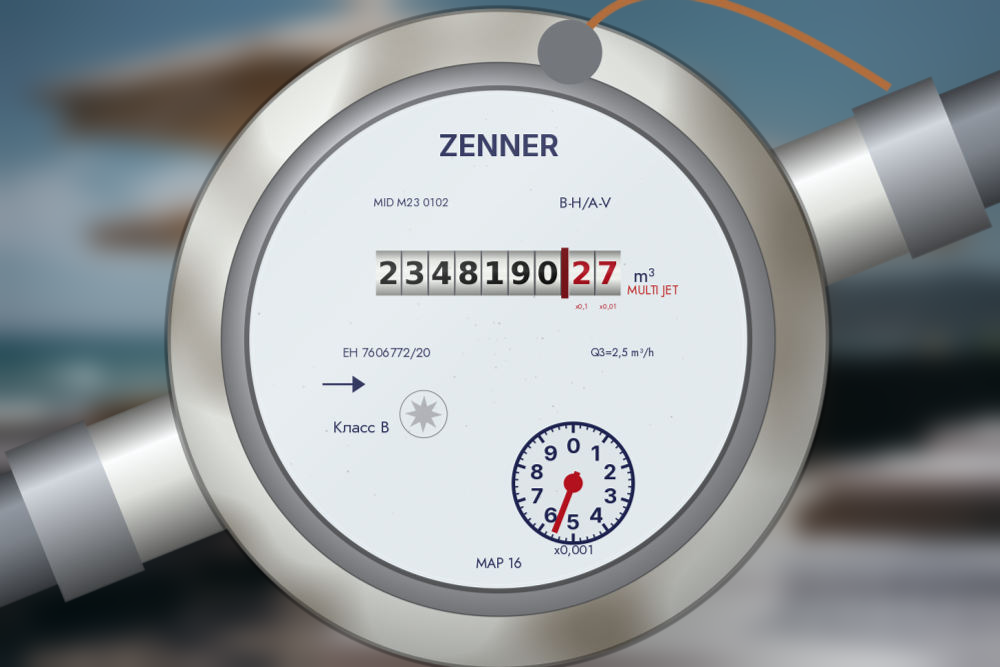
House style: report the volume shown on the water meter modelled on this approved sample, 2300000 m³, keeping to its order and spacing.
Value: 2348190.275 m³
